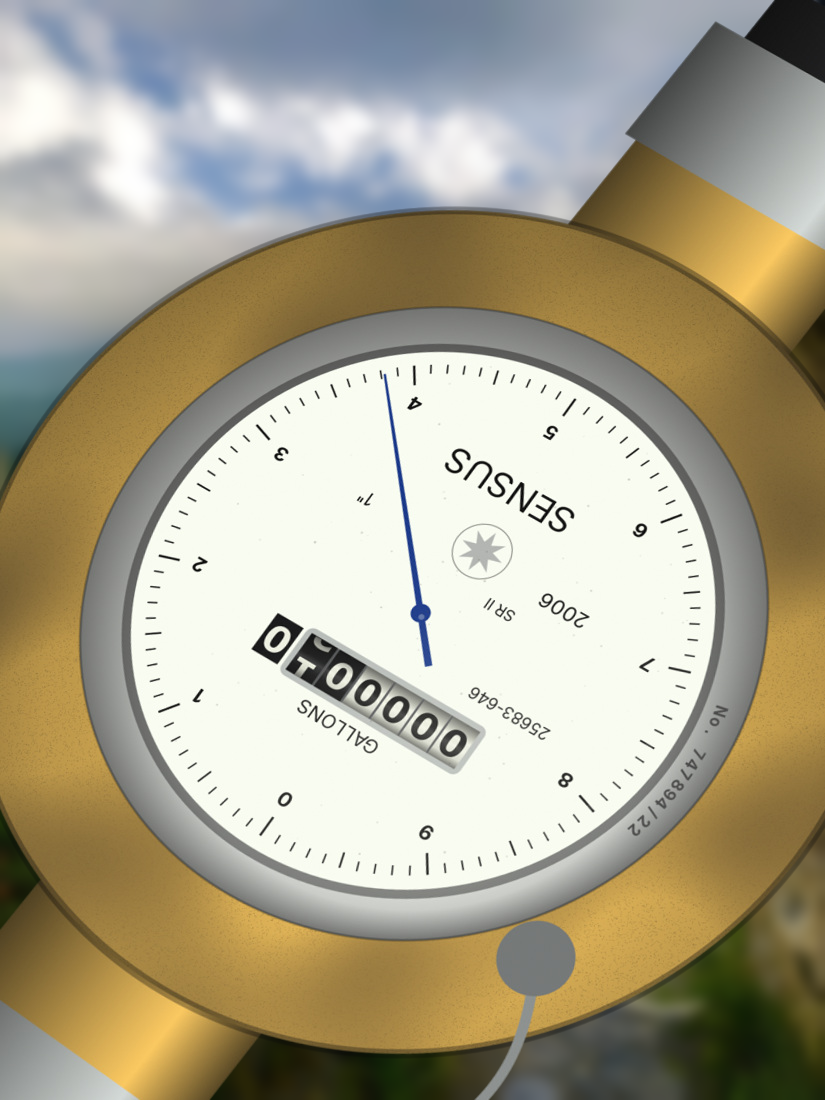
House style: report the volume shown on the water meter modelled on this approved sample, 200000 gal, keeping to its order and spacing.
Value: 13.8 gal
